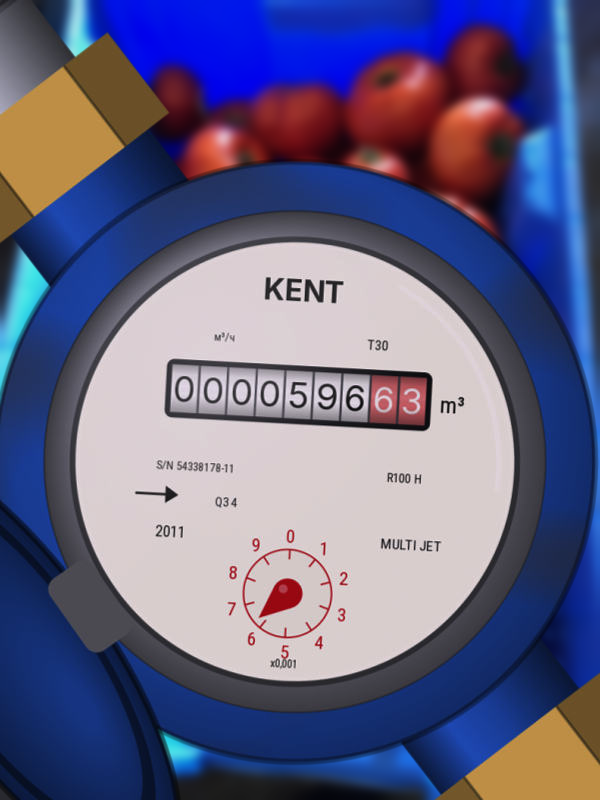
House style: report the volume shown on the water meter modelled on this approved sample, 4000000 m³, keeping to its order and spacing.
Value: 596.636 m³
